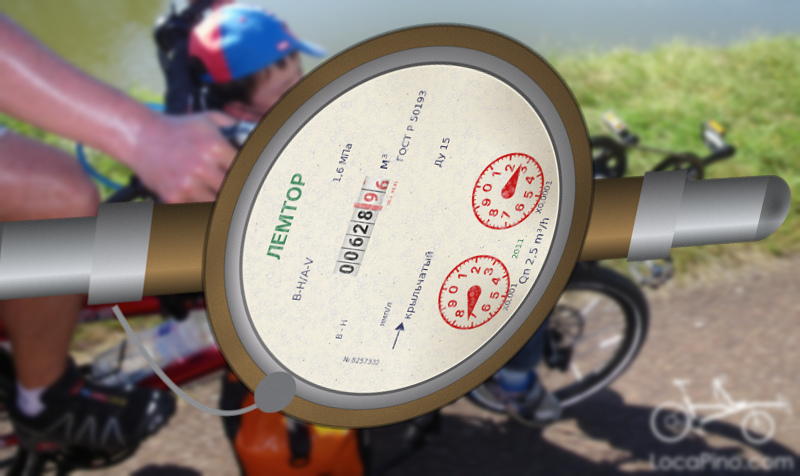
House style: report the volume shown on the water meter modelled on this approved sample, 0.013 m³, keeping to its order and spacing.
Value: 628.9572 m³
